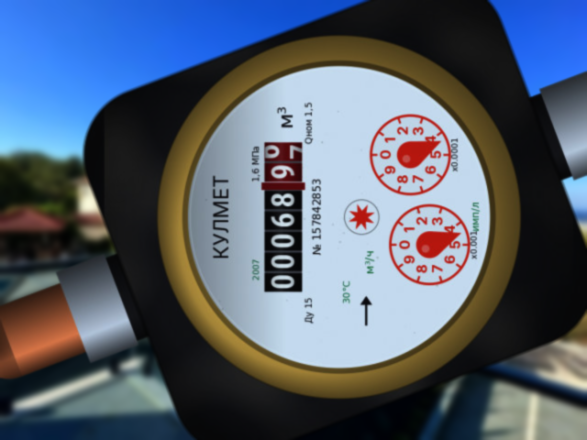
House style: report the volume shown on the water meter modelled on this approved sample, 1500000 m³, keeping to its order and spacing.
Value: 68.9644 m³
